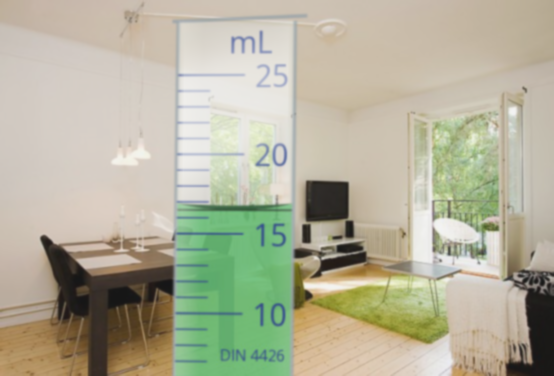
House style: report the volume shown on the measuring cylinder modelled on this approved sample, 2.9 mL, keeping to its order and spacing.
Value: 16.5 mL
